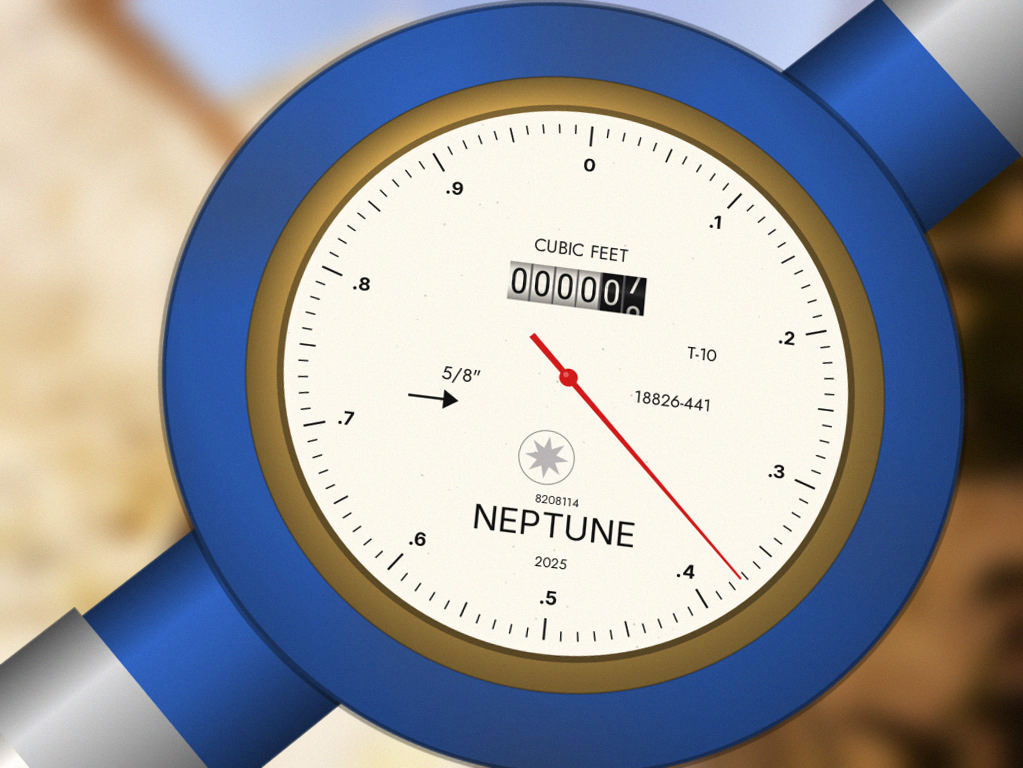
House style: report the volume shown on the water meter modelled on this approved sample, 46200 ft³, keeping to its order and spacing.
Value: 7.37 ft³
